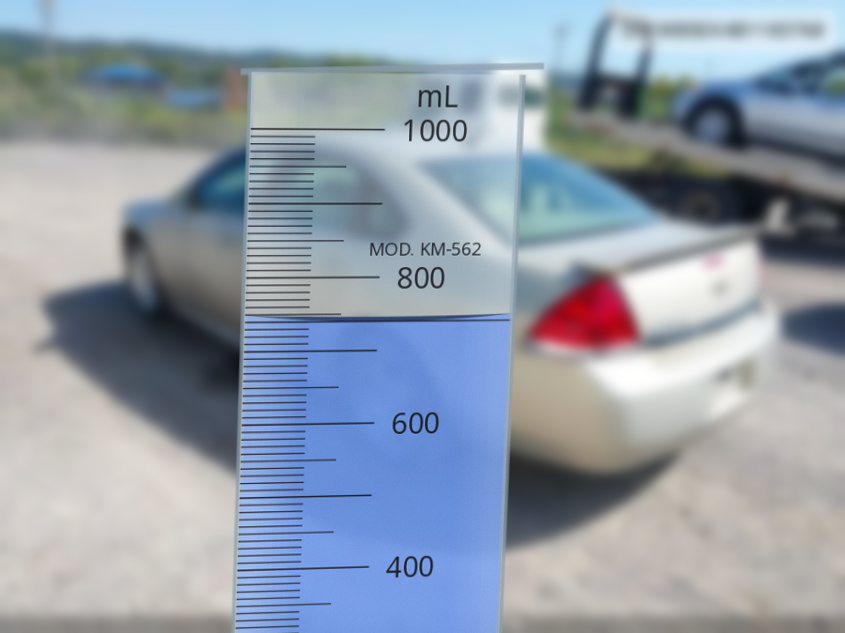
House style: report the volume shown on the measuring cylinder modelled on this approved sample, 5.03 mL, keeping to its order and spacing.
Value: 740 mL
